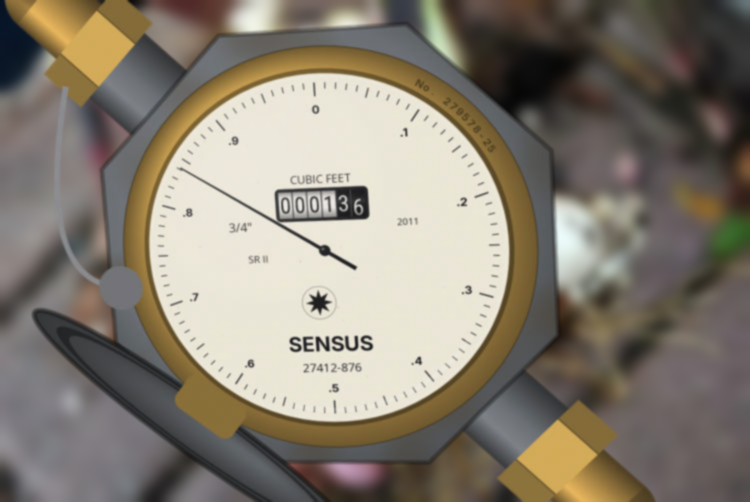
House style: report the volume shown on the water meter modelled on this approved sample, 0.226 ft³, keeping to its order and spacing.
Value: 135.84 ft³
